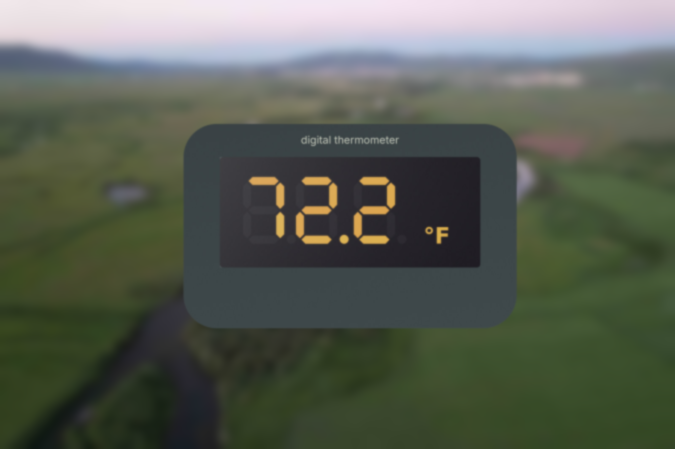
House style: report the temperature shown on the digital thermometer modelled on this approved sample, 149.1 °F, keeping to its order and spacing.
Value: 72.2 °F
